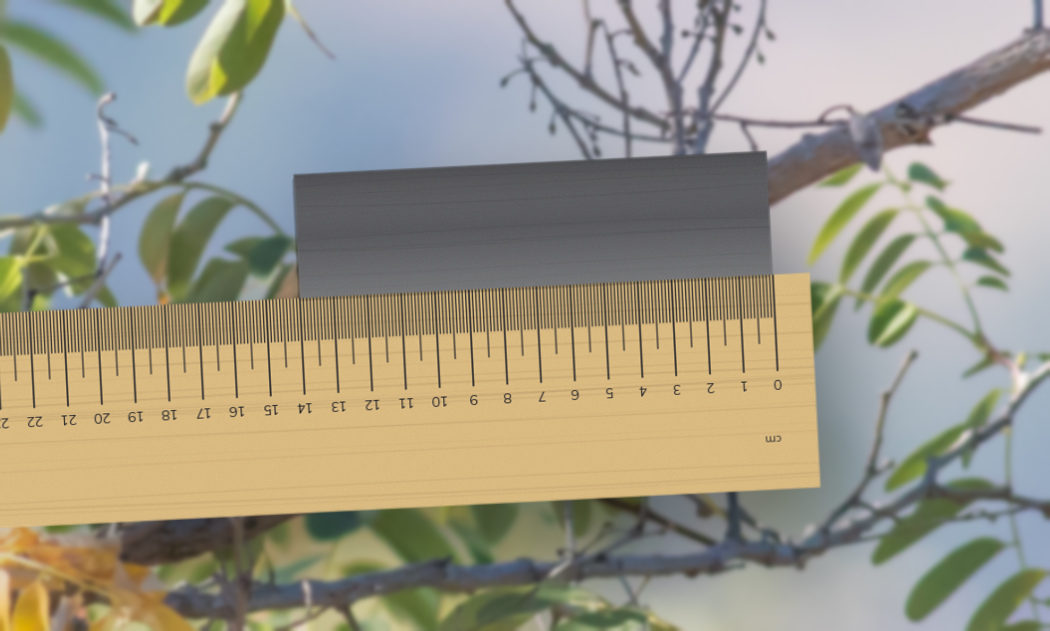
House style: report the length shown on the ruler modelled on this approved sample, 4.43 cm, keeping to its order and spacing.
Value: 14 cm
